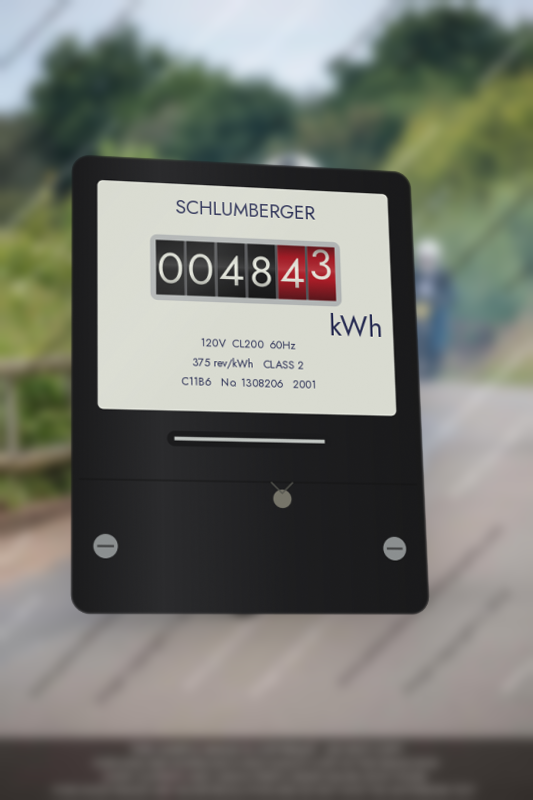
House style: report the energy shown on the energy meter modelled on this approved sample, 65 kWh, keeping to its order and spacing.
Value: 48.43 kWh
